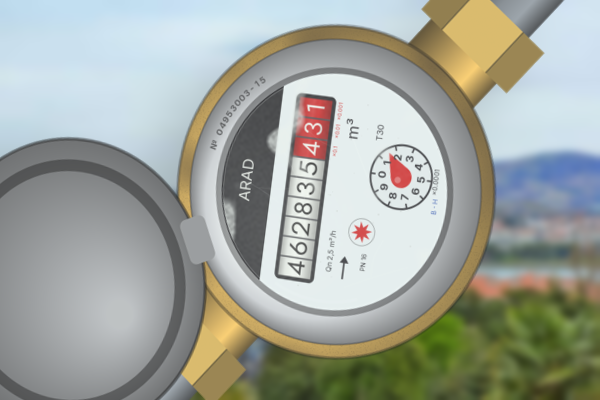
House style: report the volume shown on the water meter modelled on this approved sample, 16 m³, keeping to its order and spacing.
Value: 462835.4311 m³
